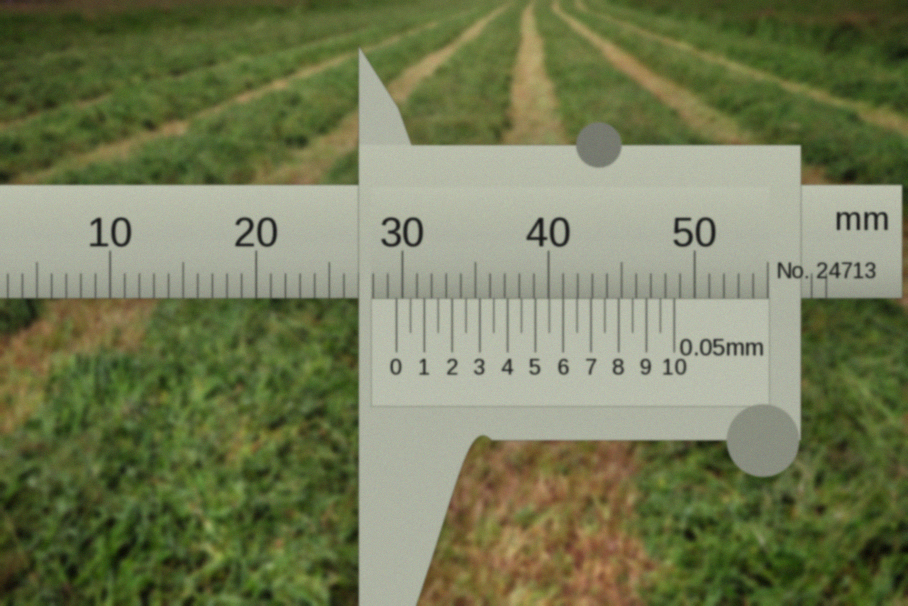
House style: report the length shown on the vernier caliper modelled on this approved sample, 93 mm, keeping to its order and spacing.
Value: 29.6 mm
